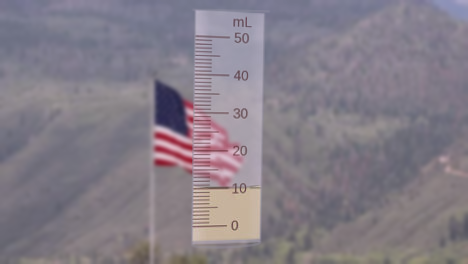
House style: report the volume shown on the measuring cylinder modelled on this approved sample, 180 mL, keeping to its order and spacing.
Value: 10 mL
